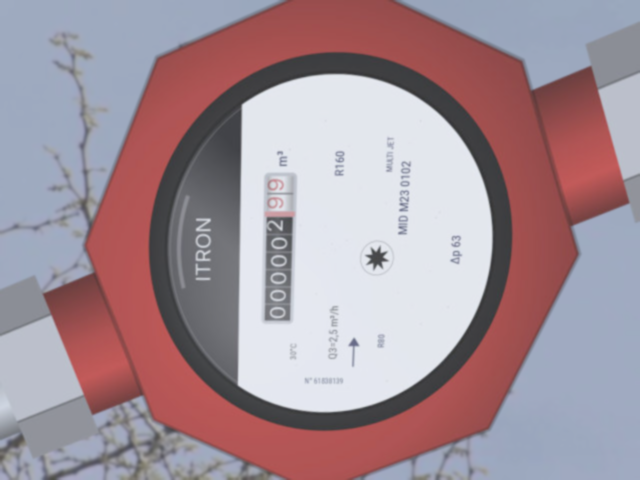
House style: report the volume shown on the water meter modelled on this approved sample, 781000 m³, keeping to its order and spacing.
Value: 2.99 m³
